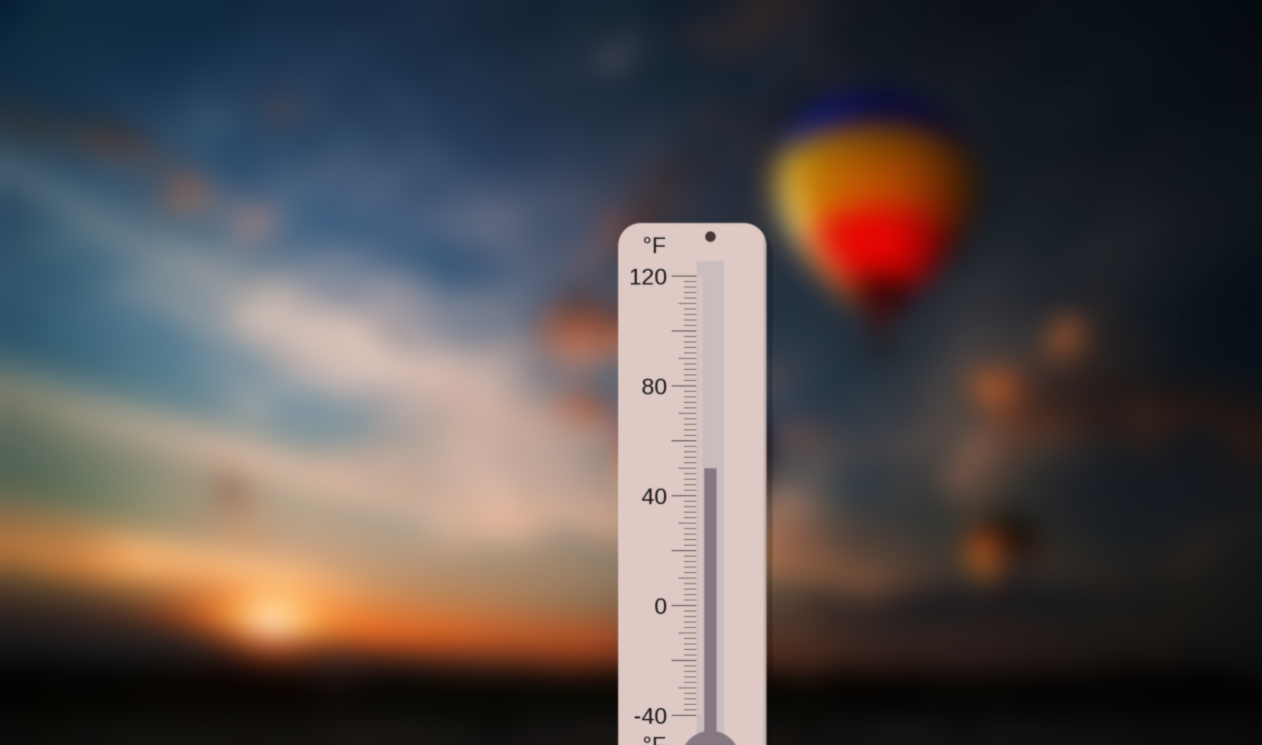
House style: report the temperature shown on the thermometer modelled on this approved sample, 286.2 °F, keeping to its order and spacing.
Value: 50 °F
